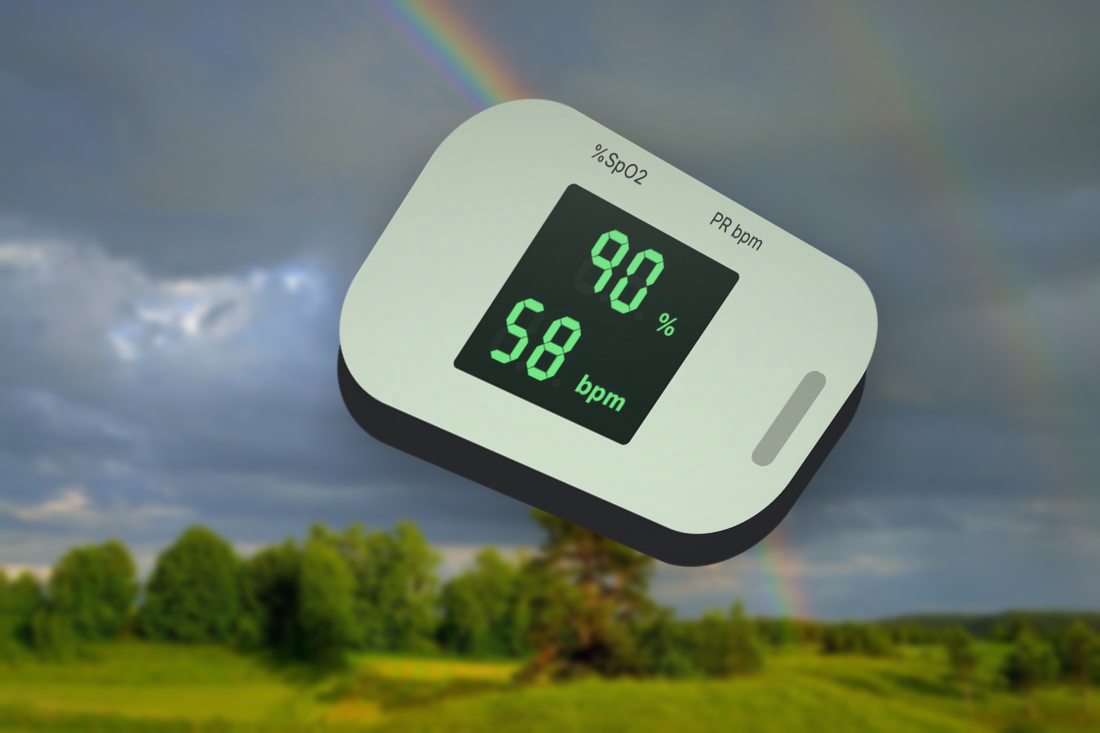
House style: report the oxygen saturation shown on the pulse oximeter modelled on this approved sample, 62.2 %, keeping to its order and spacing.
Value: 90 %
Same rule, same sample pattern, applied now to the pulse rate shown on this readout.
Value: 58 bpm
